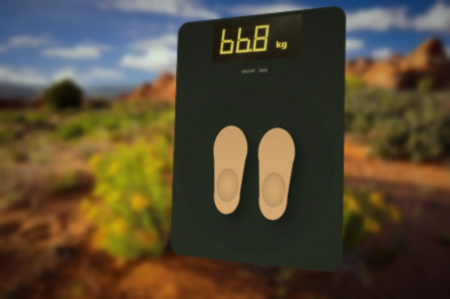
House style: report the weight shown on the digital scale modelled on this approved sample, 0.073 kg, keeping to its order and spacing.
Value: 66.8 kg
